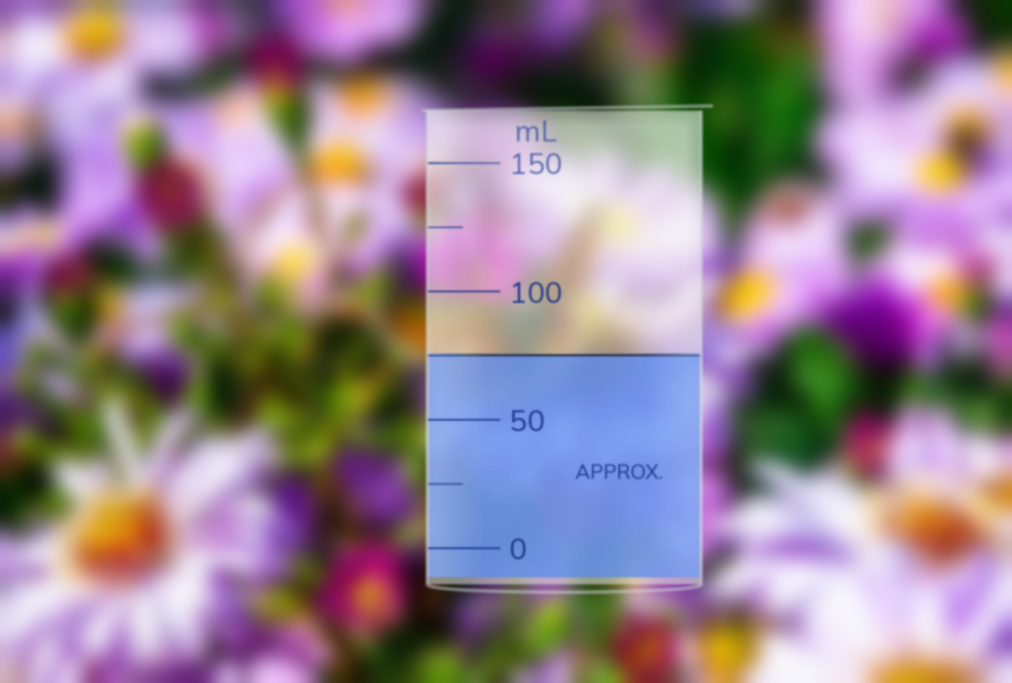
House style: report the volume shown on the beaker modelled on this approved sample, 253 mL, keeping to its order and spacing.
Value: 75 mL
